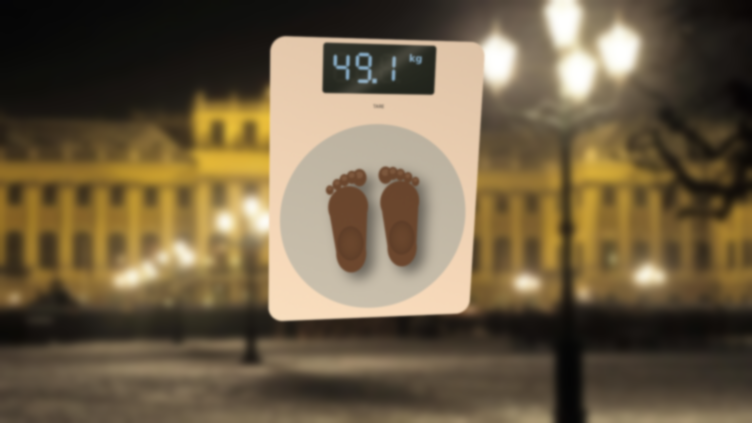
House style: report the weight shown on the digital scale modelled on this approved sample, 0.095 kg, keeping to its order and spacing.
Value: 49.1 kg
